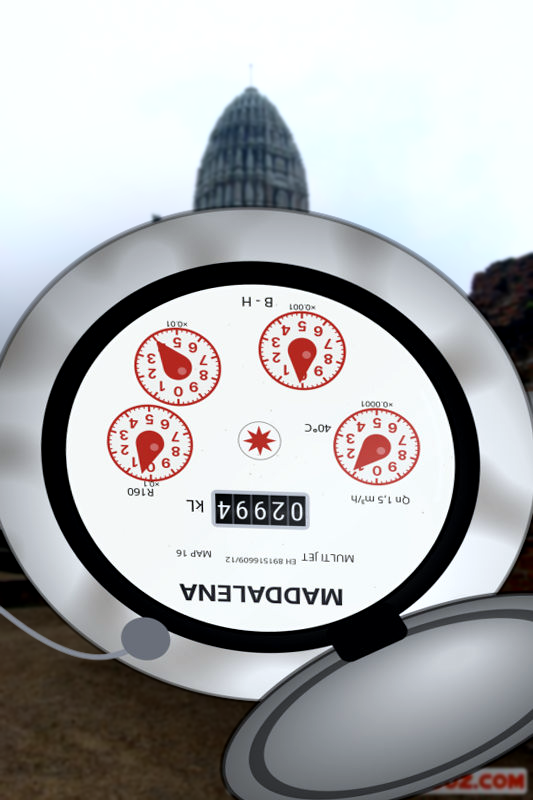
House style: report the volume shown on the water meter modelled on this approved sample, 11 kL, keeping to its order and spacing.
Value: 2994.0401 kL
